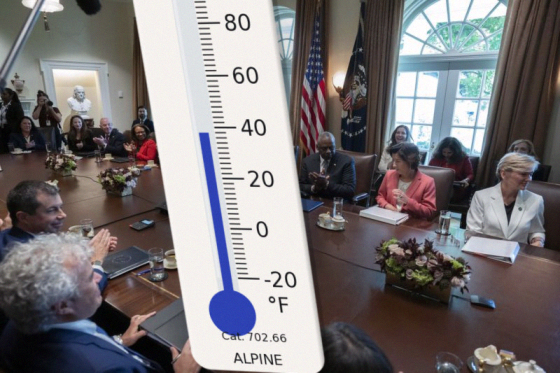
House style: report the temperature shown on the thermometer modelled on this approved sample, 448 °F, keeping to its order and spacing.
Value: 38 °F
